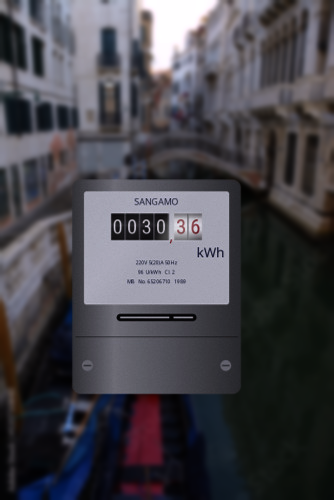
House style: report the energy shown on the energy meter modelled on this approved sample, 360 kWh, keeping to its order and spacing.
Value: 30.36 kWh
